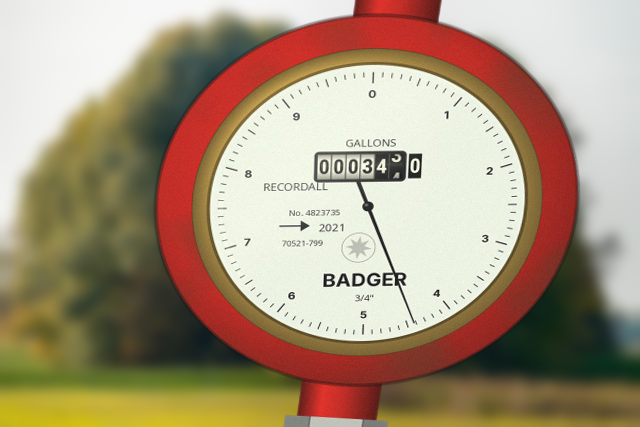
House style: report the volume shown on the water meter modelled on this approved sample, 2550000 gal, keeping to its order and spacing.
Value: 3434.4 gal
